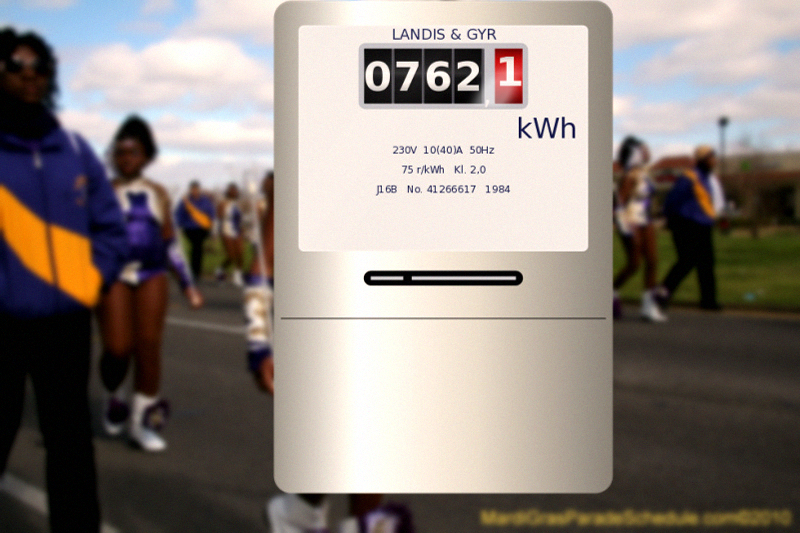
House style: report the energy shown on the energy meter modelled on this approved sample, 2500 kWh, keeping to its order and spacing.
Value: 762.1 kWh
